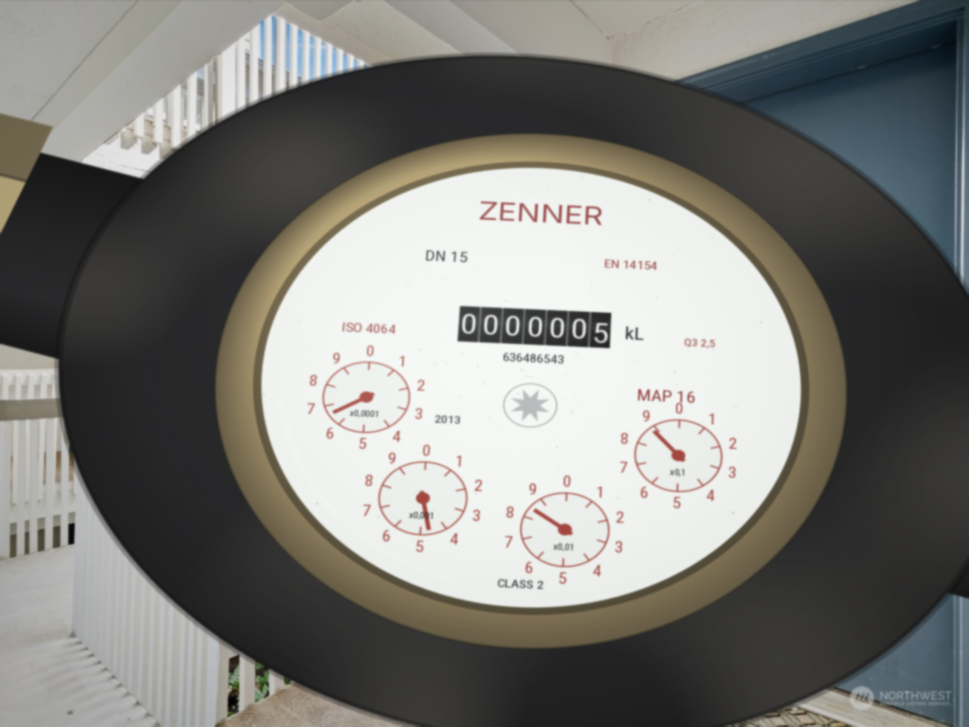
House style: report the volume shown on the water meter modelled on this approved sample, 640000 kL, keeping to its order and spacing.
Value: 4.8846 kL
